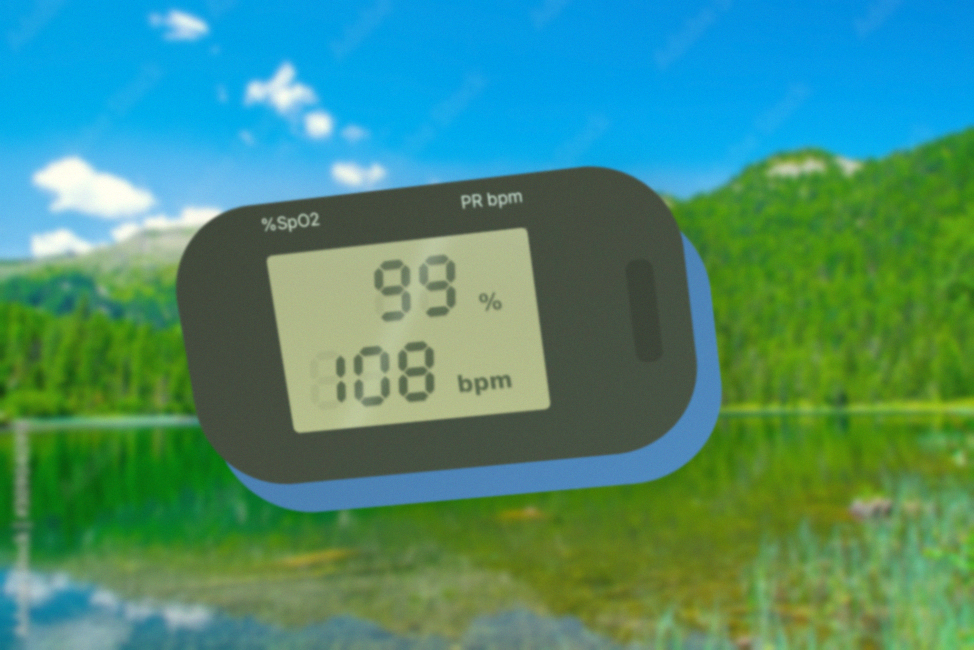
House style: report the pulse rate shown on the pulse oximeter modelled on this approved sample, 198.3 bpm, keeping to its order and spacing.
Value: 108 bpm
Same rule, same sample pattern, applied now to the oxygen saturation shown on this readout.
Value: 99 %
